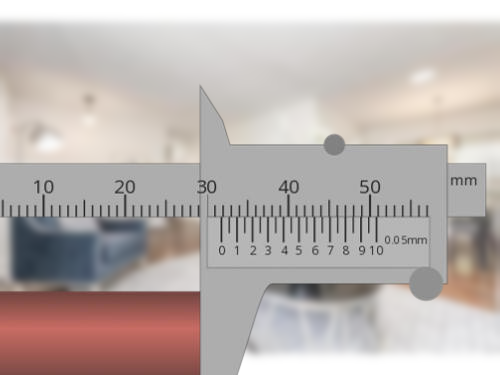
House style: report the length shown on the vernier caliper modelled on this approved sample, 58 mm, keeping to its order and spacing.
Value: 31.8 mm
